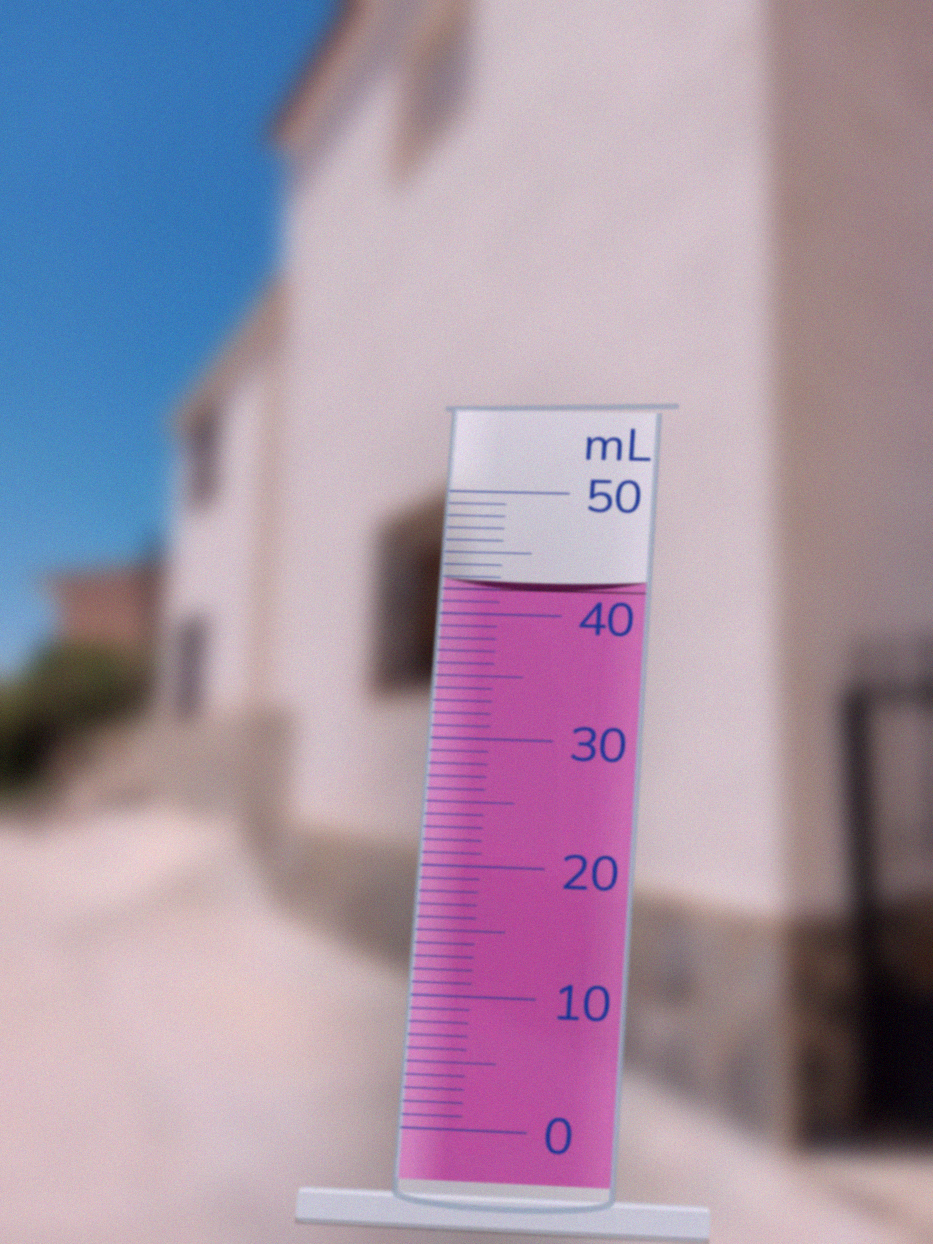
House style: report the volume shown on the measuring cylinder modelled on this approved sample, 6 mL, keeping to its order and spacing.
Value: 42 mL
